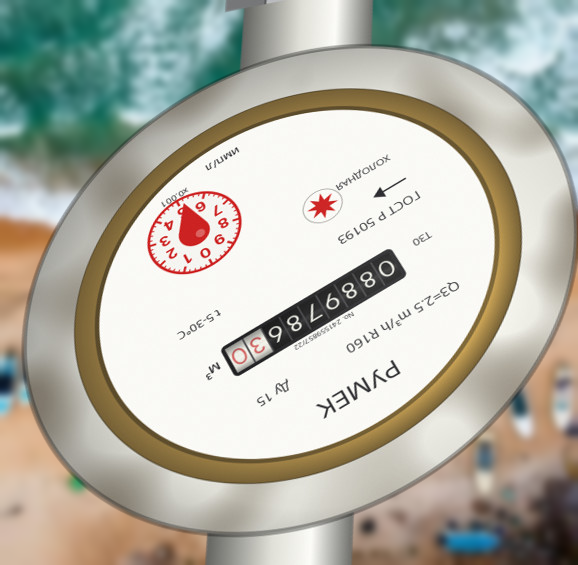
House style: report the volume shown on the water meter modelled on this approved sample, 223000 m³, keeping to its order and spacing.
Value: 889786.305 m³
